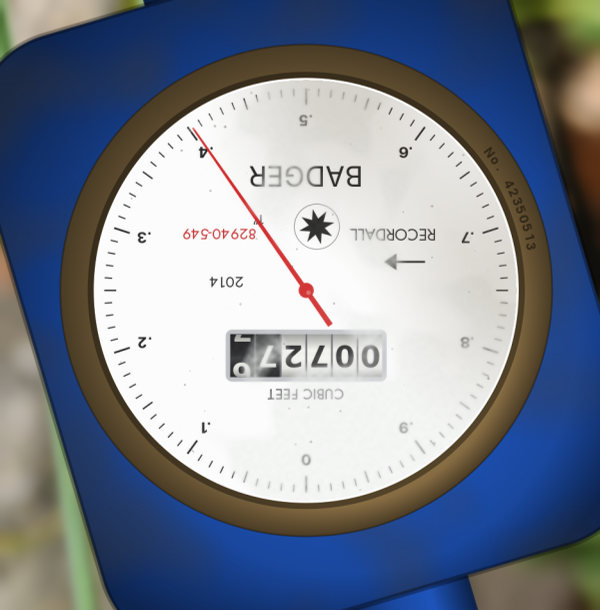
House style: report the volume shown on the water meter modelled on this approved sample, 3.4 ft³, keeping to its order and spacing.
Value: 7276.40 ft³
